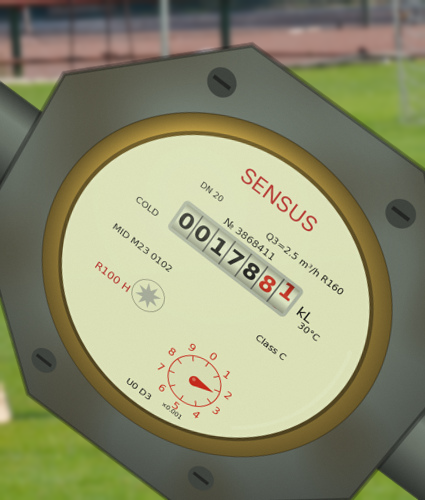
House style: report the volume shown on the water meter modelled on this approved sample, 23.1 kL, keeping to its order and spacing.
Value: 178.812 kL
